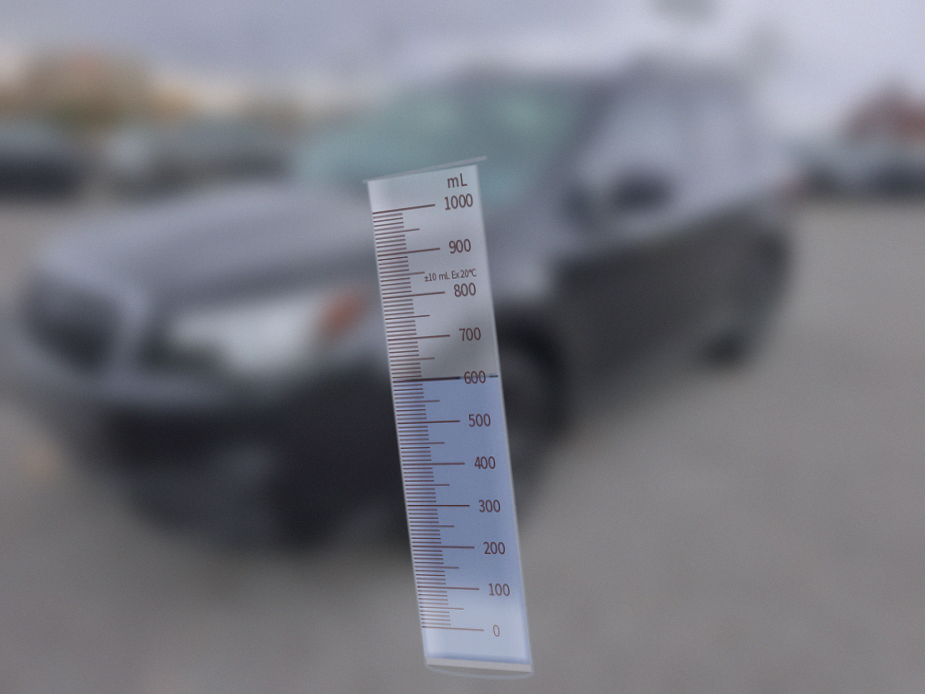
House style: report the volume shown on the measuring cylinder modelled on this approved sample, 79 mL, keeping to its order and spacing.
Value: 600 mL
